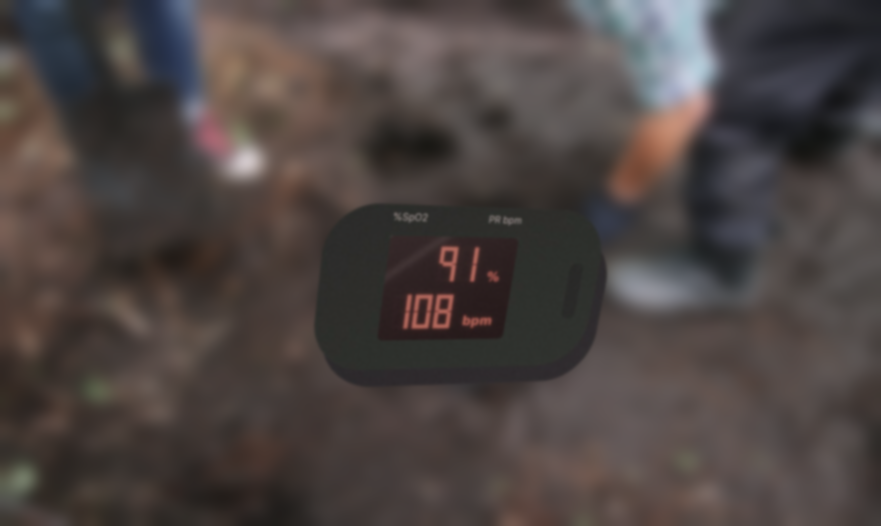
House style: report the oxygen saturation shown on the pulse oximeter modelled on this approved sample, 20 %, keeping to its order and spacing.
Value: 91 %
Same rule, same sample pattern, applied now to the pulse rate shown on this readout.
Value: 108 bpm
